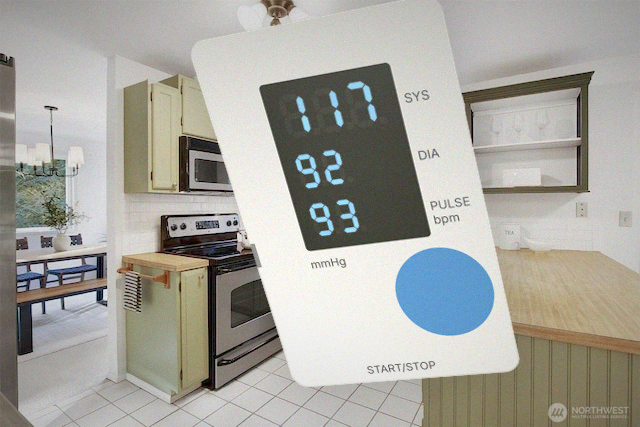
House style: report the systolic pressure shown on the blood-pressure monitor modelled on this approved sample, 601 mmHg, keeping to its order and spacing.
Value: 117 mmHg
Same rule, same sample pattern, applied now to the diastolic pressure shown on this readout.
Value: 92 mmHg
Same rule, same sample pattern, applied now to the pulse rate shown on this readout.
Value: 93 bpm
